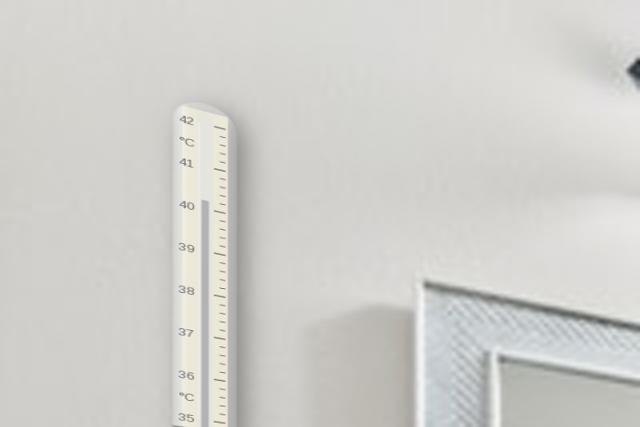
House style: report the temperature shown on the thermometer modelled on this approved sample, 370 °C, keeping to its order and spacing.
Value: 40.2 °C
